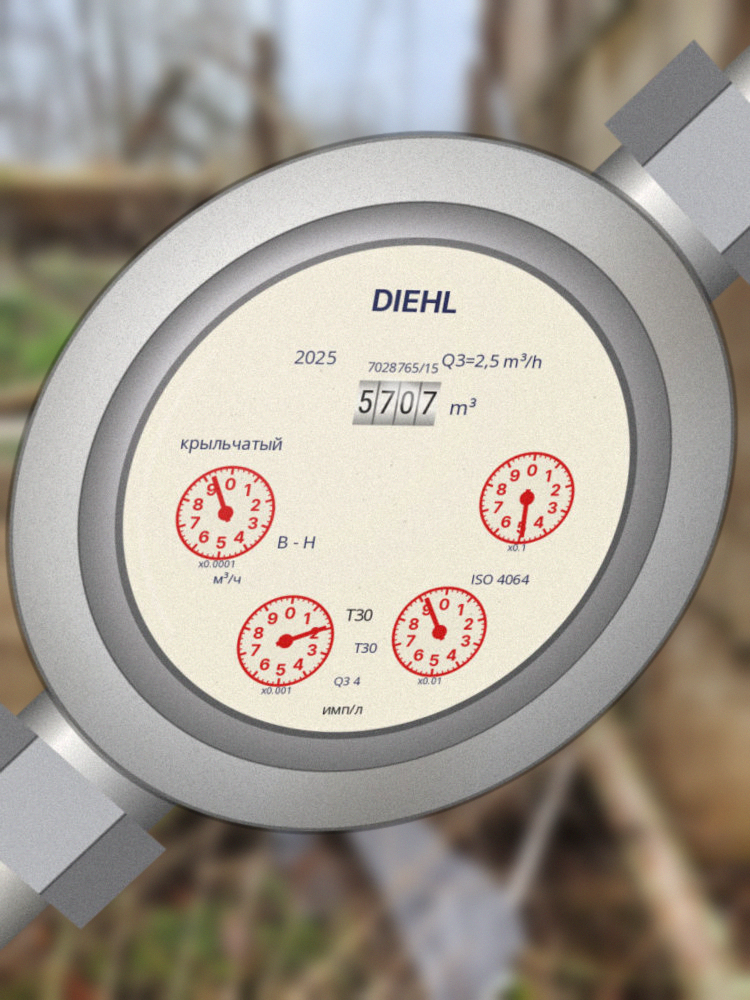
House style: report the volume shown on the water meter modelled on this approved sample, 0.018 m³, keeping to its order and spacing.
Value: 5707.4919 m³
